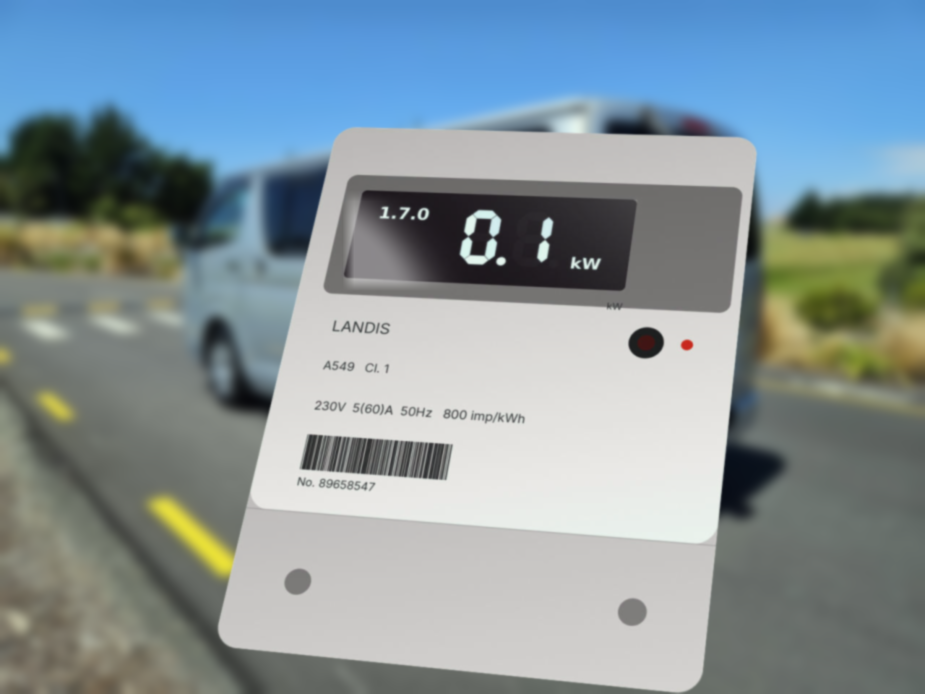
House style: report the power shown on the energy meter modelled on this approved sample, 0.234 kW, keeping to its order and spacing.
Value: 0.1 kW
